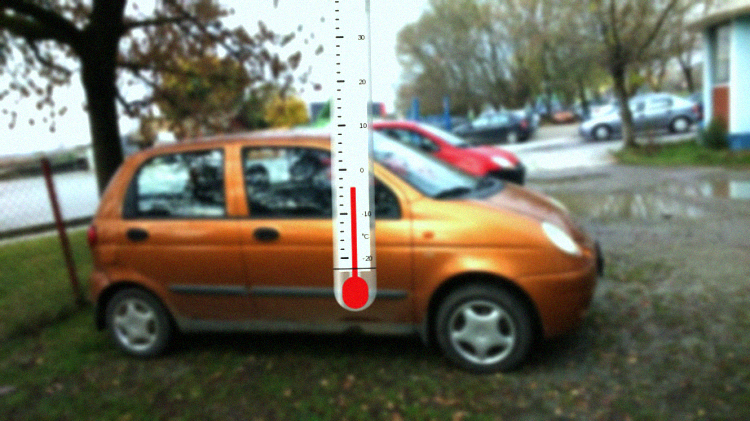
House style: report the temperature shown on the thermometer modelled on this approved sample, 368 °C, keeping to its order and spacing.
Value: -4 °C
